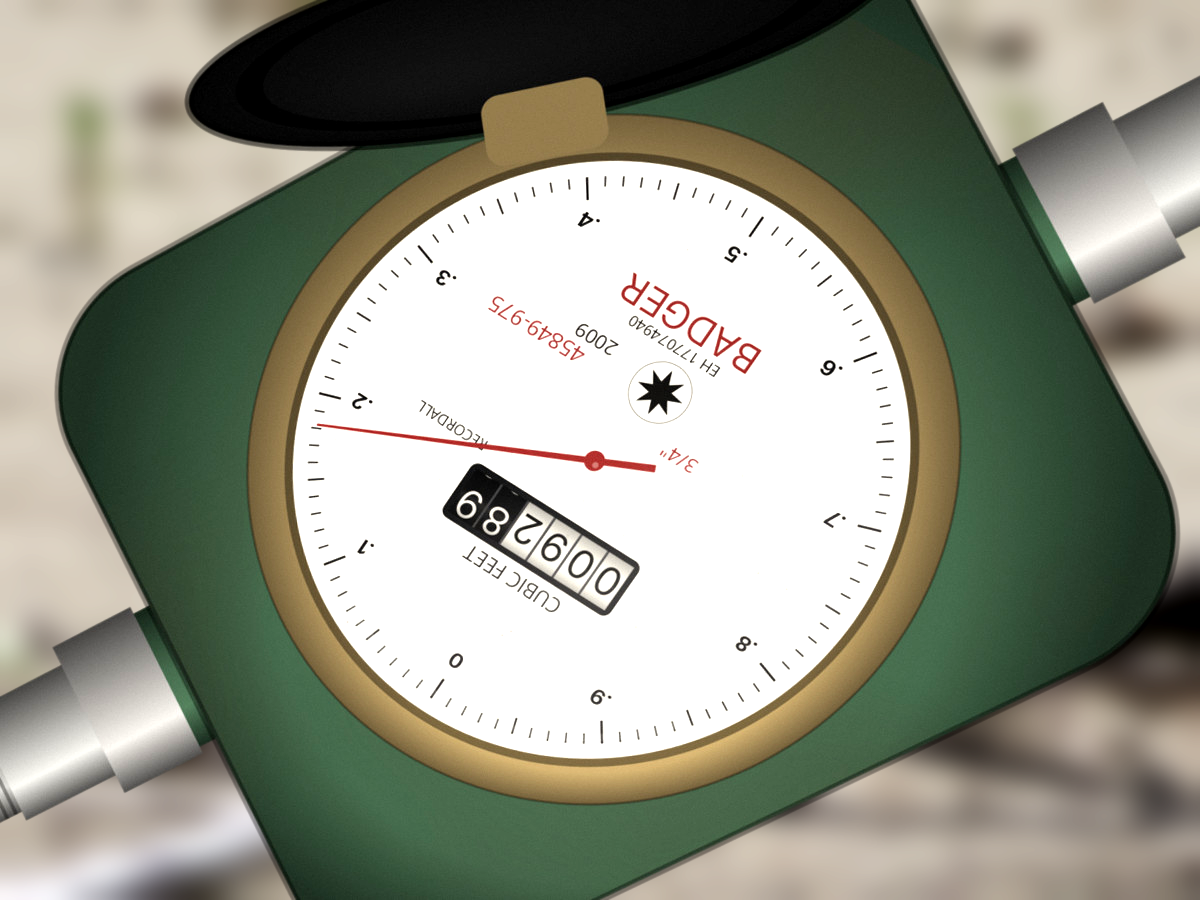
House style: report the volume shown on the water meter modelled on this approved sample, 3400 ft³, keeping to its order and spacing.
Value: 9289.18 ft³
